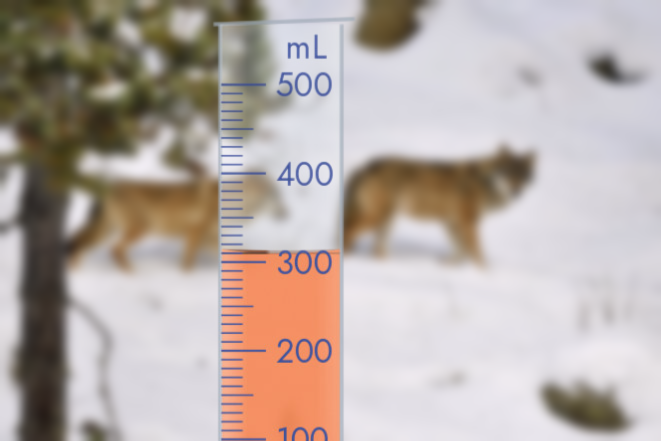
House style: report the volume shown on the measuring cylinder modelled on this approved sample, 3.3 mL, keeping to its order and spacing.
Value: 310 mL
